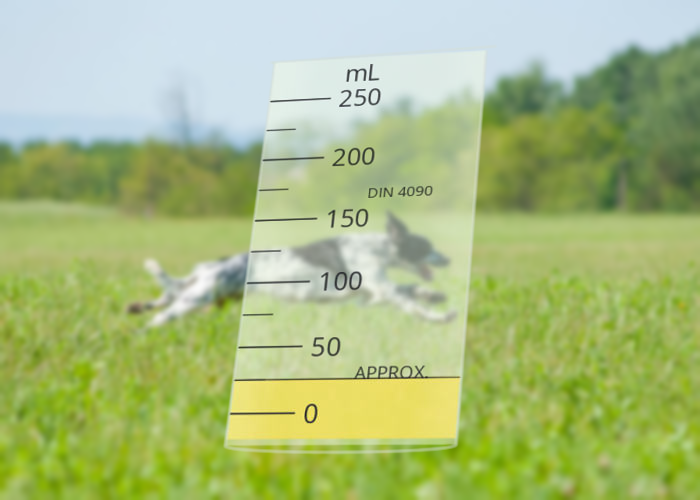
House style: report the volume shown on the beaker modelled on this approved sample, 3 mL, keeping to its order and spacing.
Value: 25 mL
